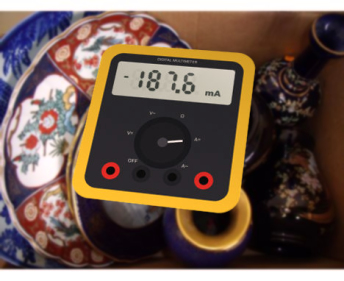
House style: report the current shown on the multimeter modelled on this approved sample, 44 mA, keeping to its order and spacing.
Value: -187.6 mA
